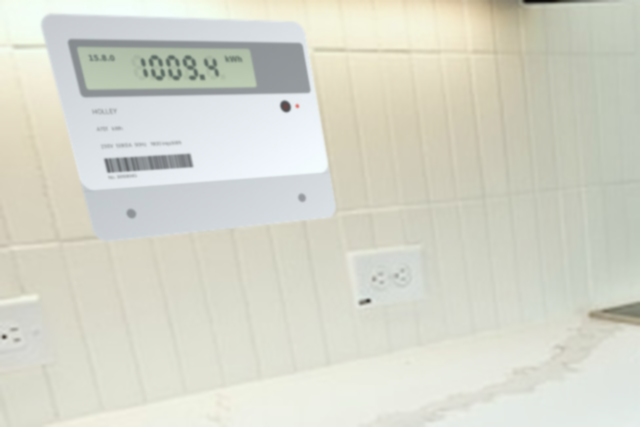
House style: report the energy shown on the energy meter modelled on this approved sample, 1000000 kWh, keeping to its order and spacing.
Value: 1009.4 kWh
